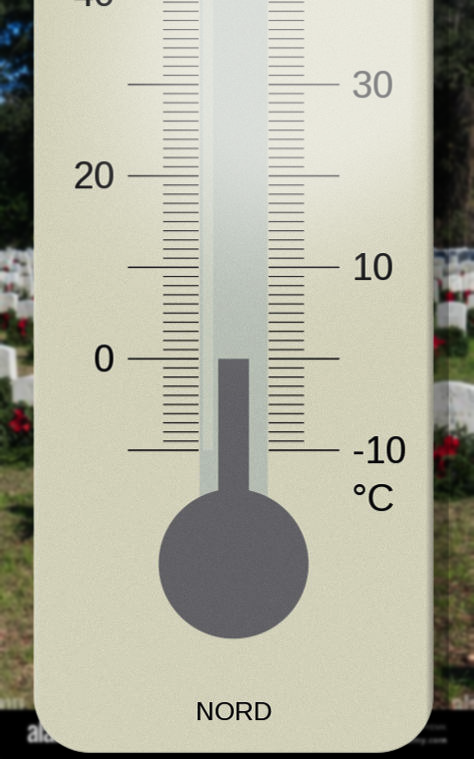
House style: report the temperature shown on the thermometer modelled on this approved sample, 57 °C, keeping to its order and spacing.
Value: 0 °C
